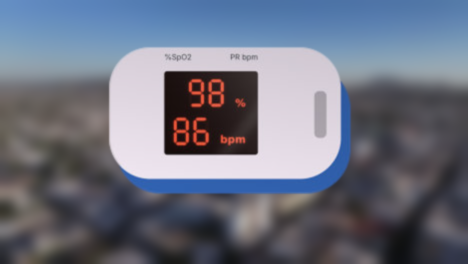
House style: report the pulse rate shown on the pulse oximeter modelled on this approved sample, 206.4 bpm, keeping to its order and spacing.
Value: 86 bpm
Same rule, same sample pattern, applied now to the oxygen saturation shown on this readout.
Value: 98 %
